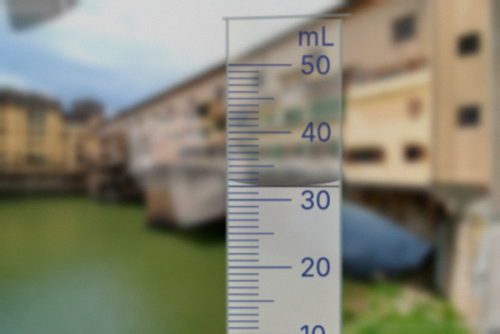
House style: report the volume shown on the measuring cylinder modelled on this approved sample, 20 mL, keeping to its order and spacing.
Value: 32 mL
